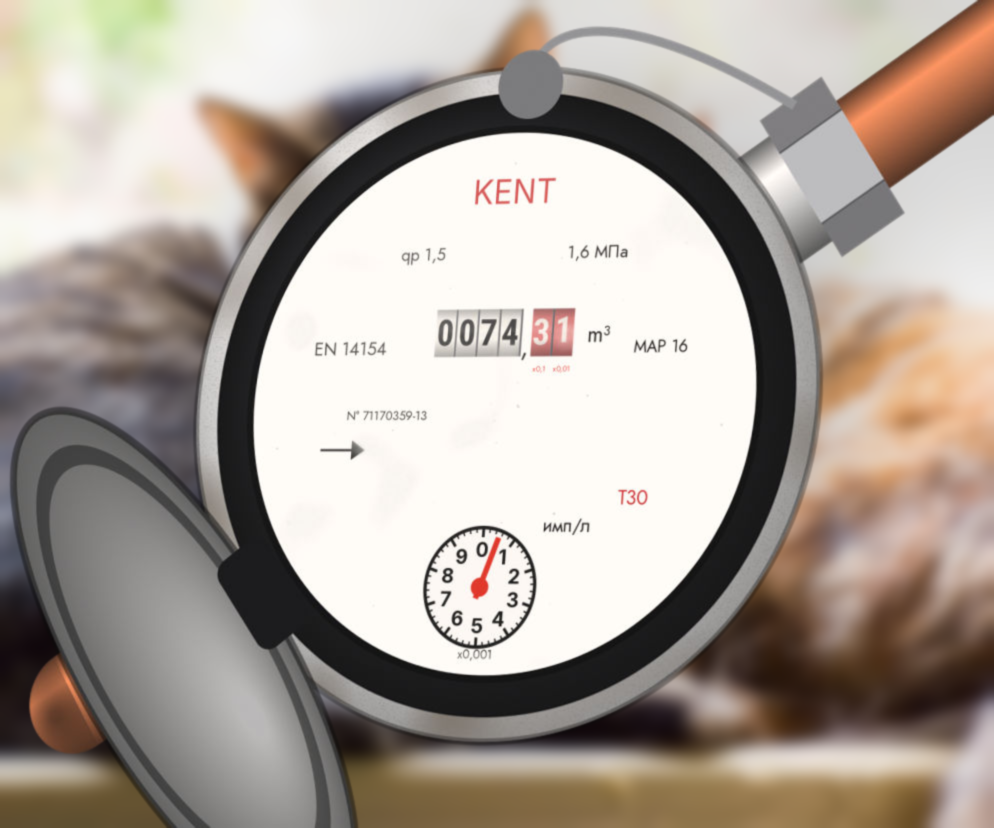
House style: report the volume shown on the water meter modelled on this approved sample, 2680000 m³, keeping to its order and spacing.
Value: 74.310 m³
